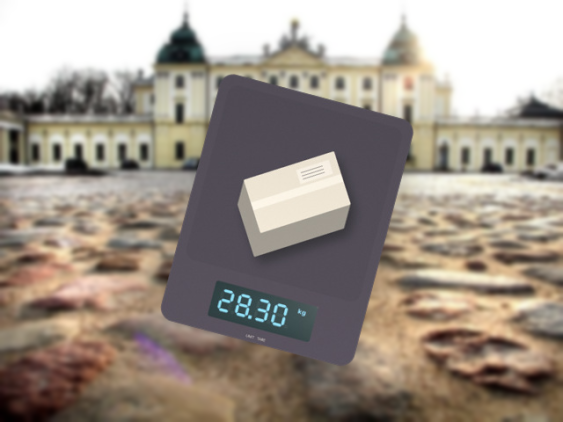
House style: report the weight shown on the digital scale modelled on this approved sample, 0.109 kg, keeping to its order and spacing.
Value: 28.30 kg
